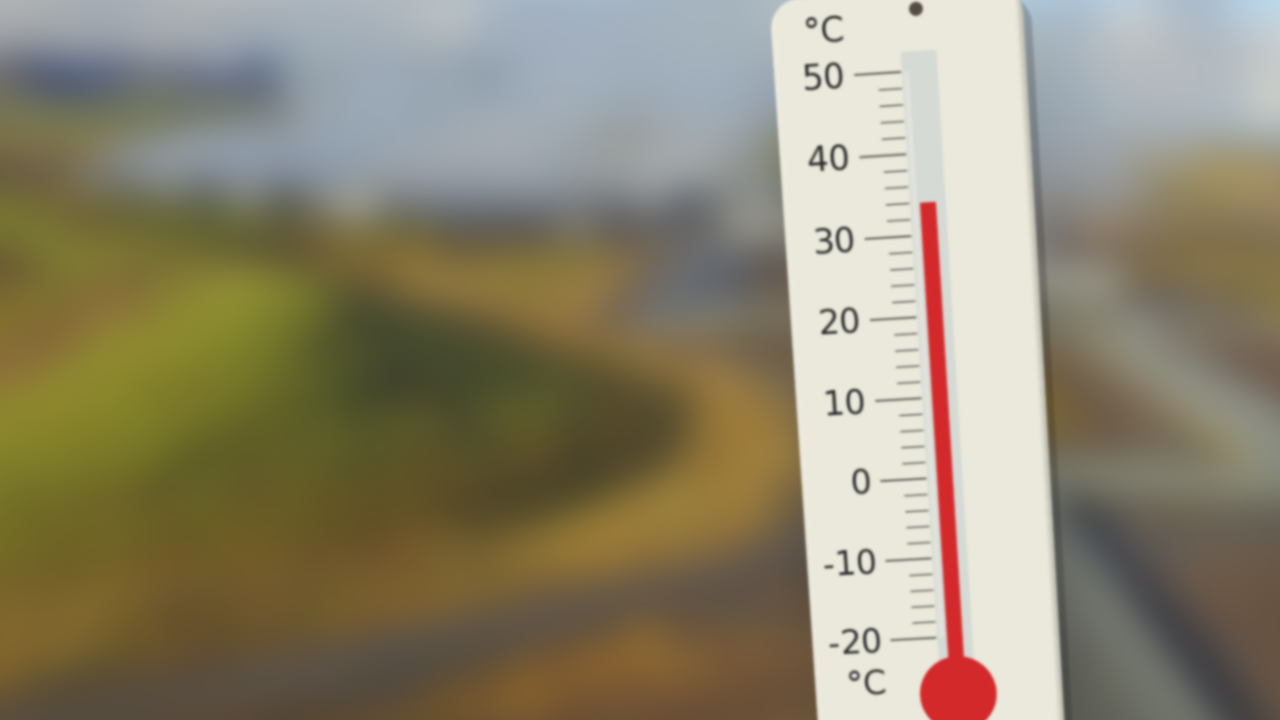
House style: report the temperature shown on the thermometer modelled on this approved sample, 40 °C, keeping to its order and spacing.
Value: 34 °C
